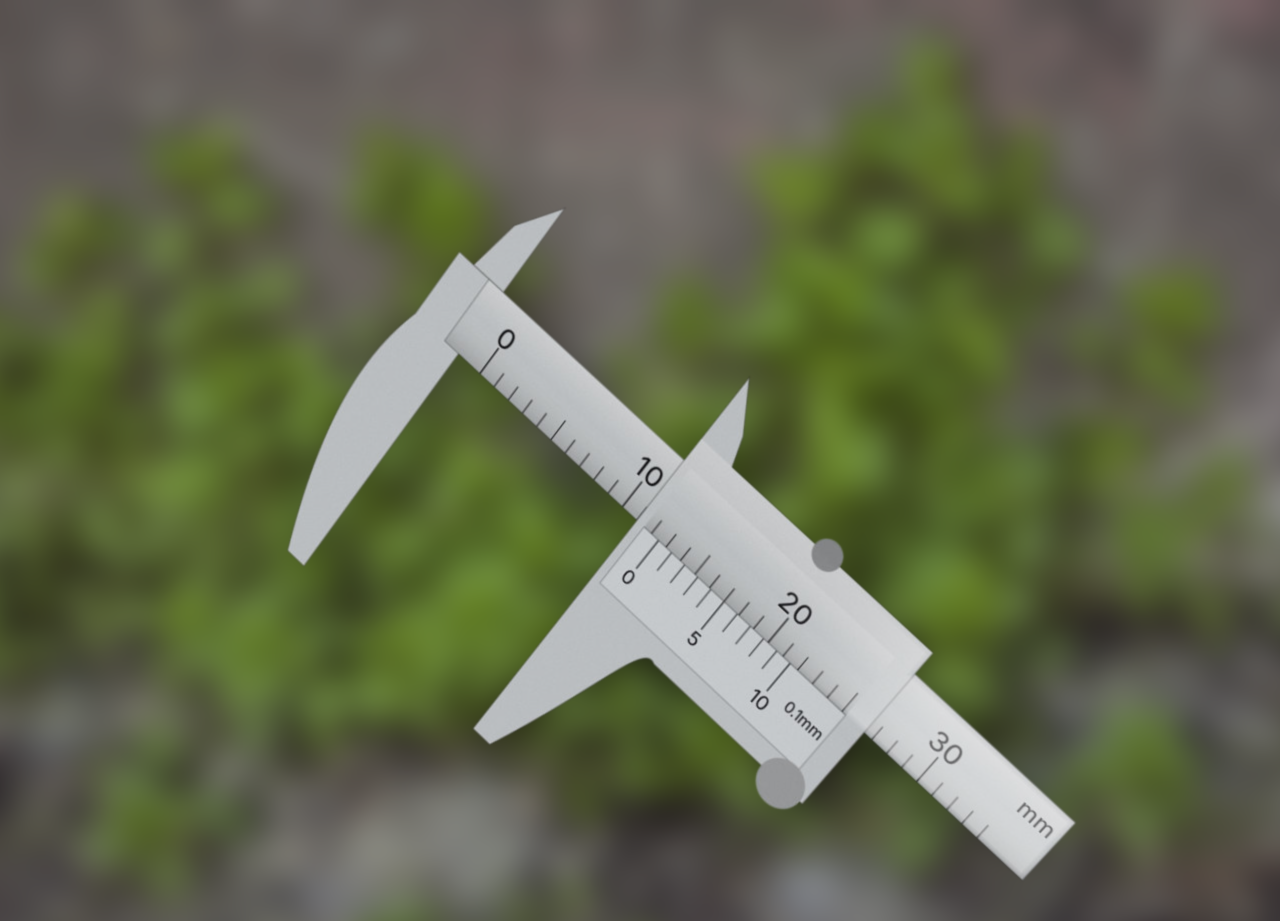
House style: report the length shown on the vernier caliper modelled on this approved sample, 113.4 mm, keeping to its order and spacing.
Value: 12.5 mm
